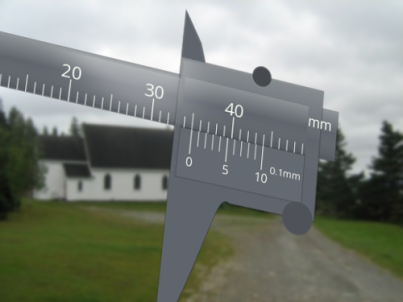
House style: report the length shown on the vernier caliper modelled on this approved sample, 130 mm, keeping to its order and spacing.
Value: 35.0 mm
